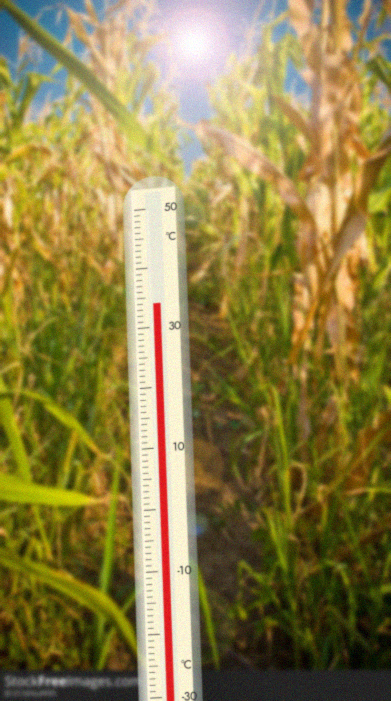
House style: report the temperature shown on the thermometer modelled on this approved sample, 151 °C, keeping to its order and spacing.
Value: 34 °C
